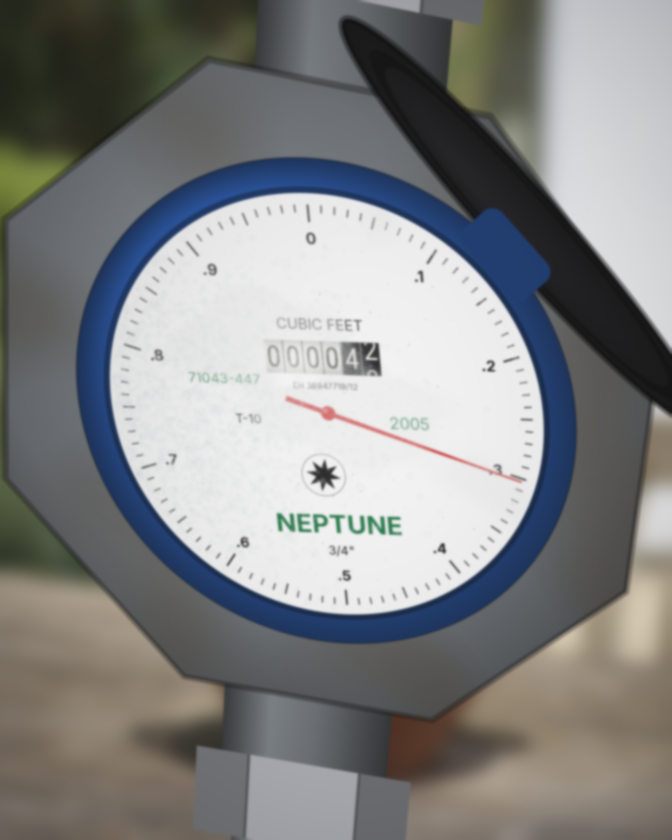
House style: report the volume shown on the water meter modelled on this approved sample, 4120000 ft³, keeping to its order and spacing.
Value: 42.30 ft³
